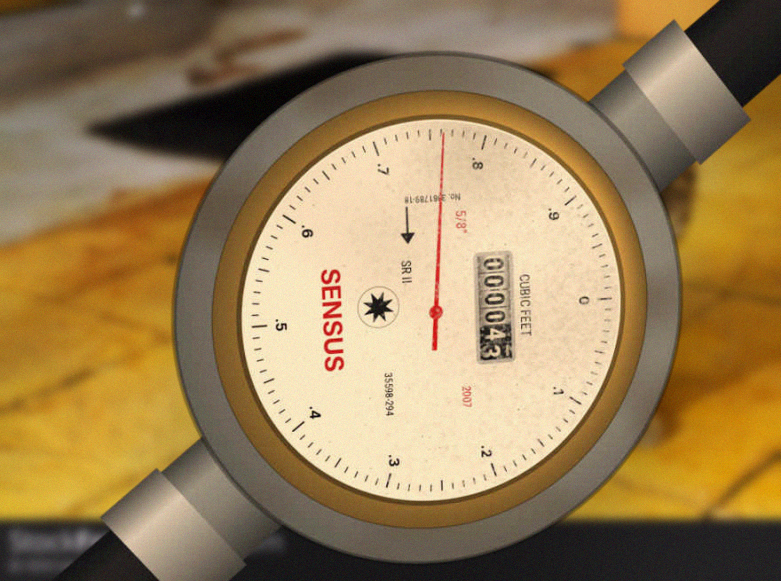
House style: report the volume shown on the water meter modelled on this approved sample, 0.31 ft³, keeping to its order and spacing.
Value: 42.76 ft³
